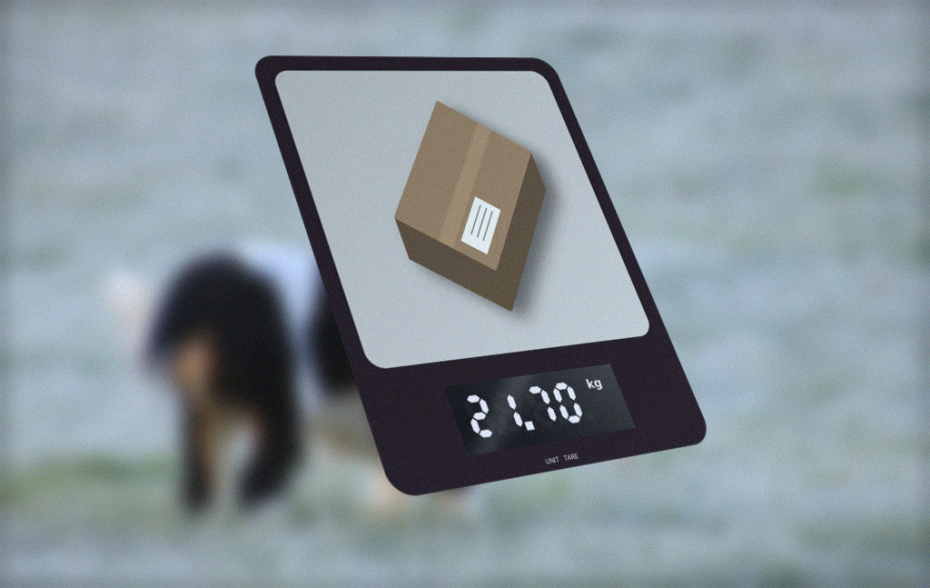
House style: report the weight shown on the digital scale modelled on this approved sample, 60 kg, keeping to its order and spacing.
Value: 21.70 kg
